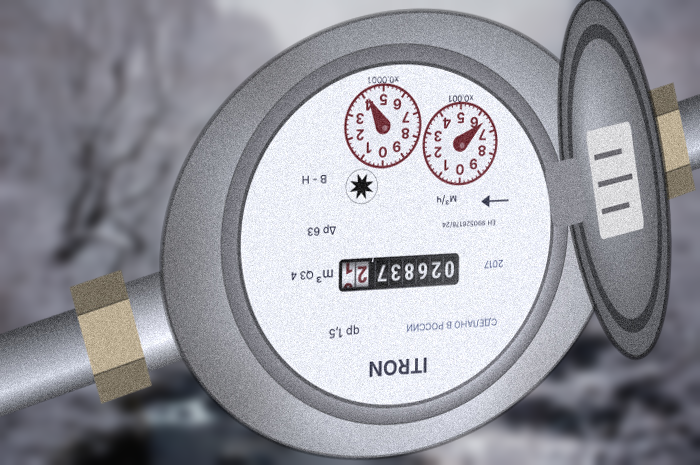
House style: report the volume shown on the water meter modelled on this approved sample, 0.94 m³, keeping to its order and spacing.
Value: 26837.2064 m³
